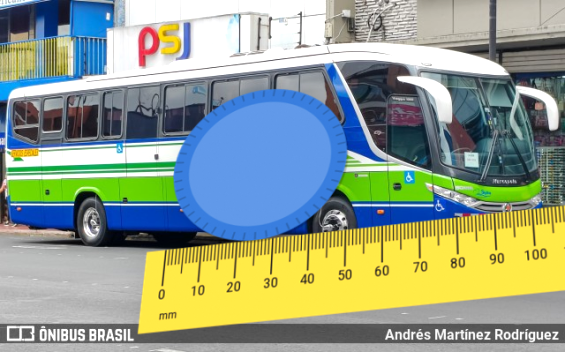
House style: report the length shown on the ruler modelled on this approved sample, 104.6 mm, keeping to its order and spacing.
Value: 50 mm
